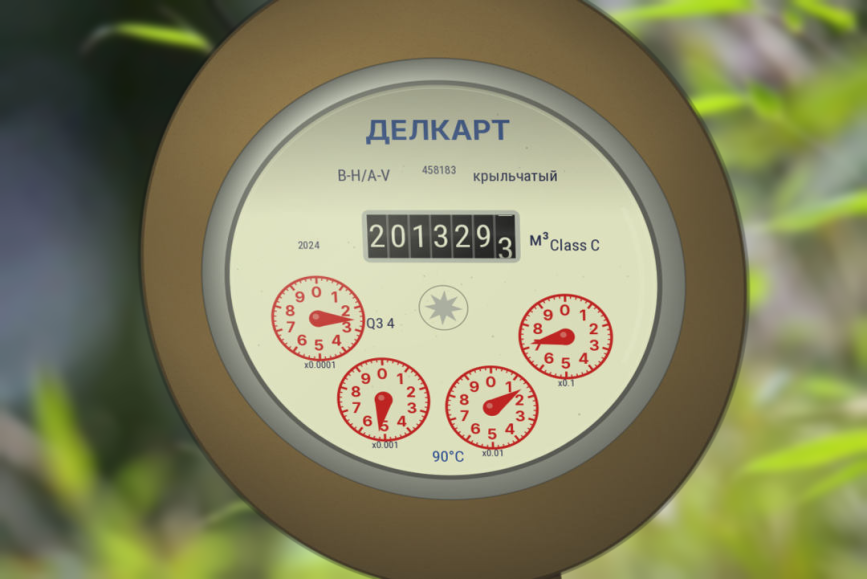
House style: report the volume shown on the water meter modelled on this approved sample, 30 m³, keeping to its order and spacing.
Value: 2013292.7152 m³
